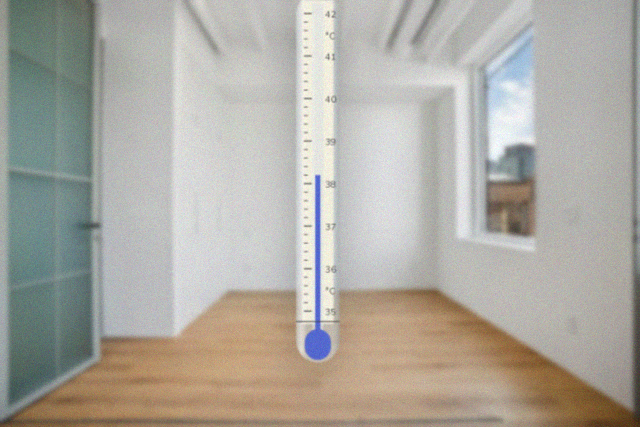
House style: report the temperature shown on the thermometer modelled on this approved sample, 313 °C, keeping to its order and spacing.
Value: 38.2 °C
